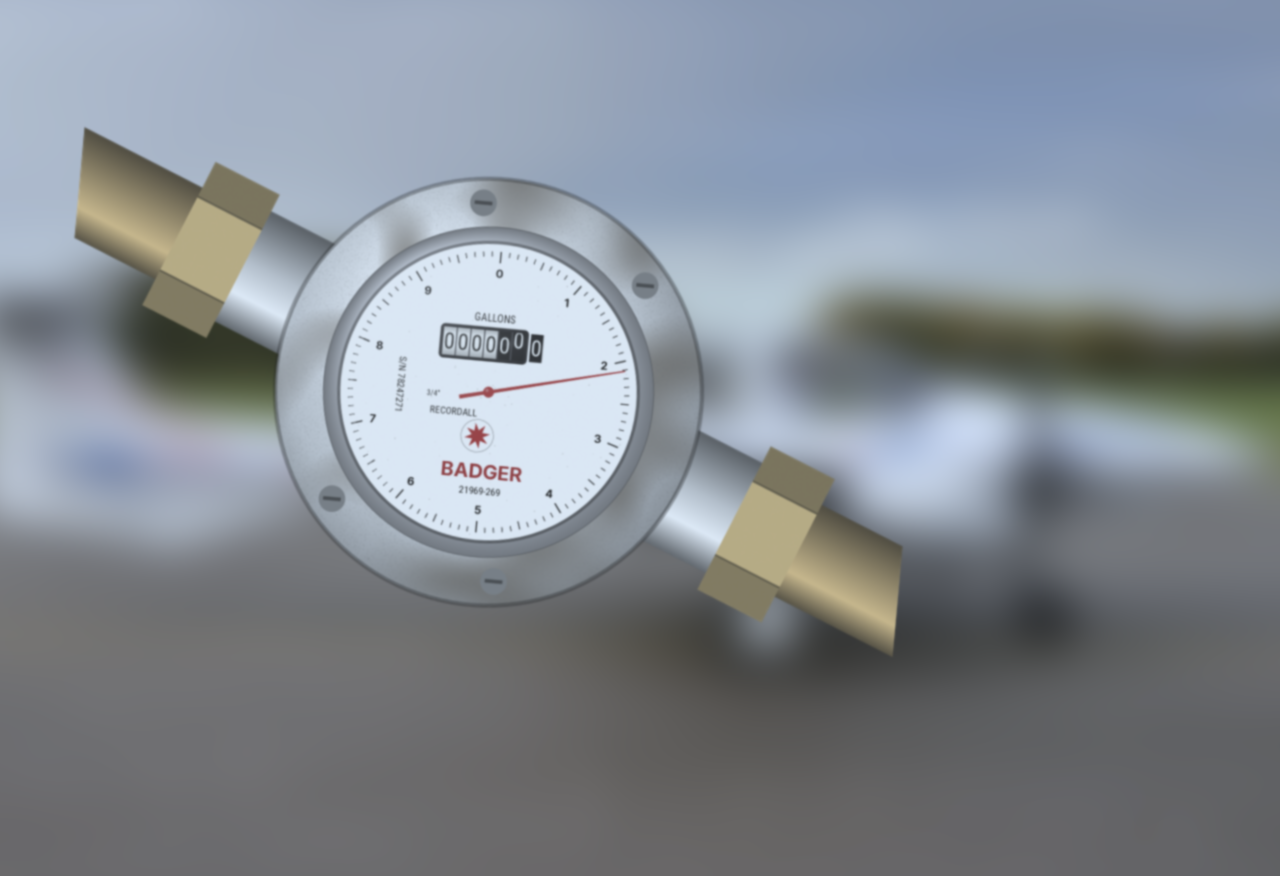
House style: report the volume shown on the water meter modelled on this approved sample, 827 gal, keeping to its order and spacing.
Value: 2.1 gal
